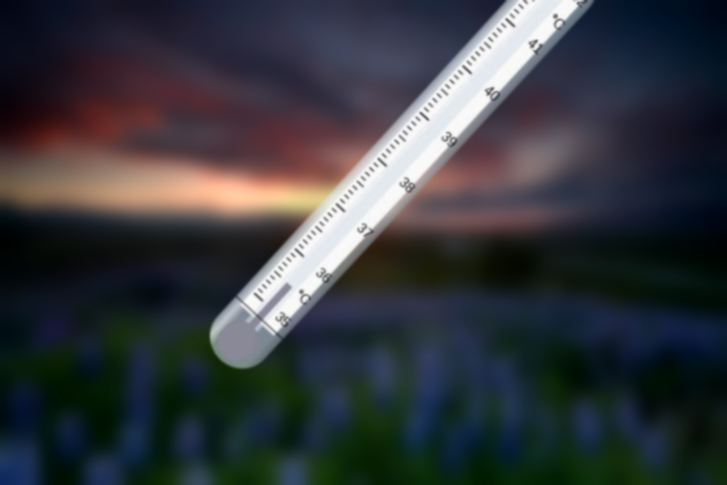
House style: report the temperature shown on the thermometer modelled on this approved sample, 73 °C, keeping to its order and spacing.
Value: 35.5 °C
